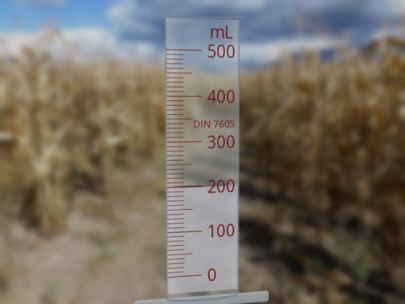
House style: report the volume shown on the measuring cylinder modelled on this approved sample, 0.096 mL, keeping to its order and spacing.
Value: 200 mL
